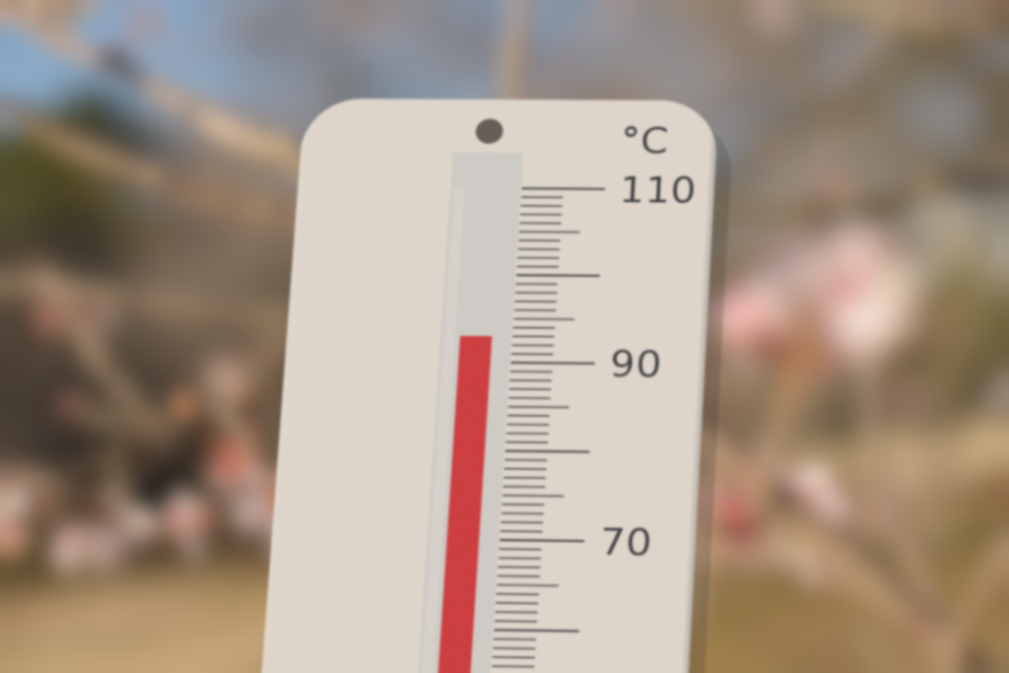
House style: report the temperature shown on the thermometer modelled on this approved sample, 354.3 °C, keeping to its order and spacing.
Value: 93 °C
